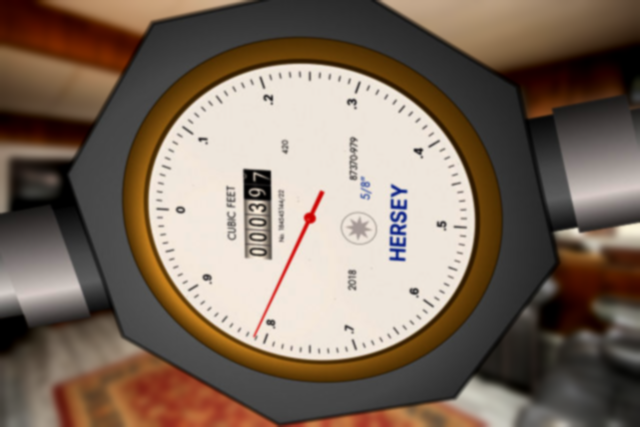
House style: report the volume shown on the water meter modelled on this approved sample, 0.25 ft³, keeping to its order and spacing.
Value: 396.81 ft³
